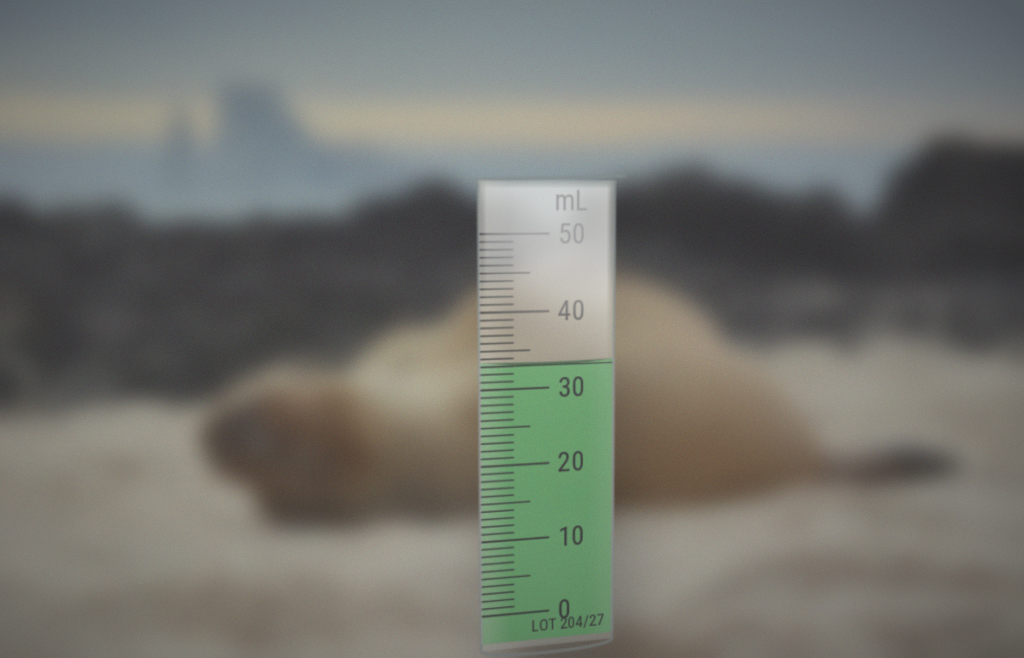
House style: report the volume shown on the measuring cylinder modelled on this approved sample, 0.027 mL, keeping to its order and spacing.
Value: 33 mL
